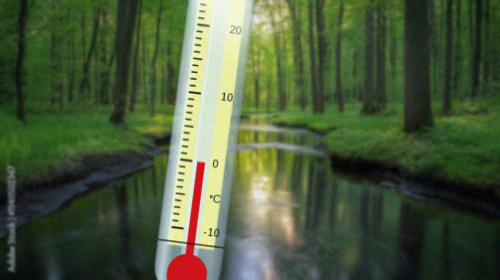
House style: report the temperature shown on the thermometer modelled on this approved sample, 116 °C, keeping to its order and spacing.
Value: 0 °C
